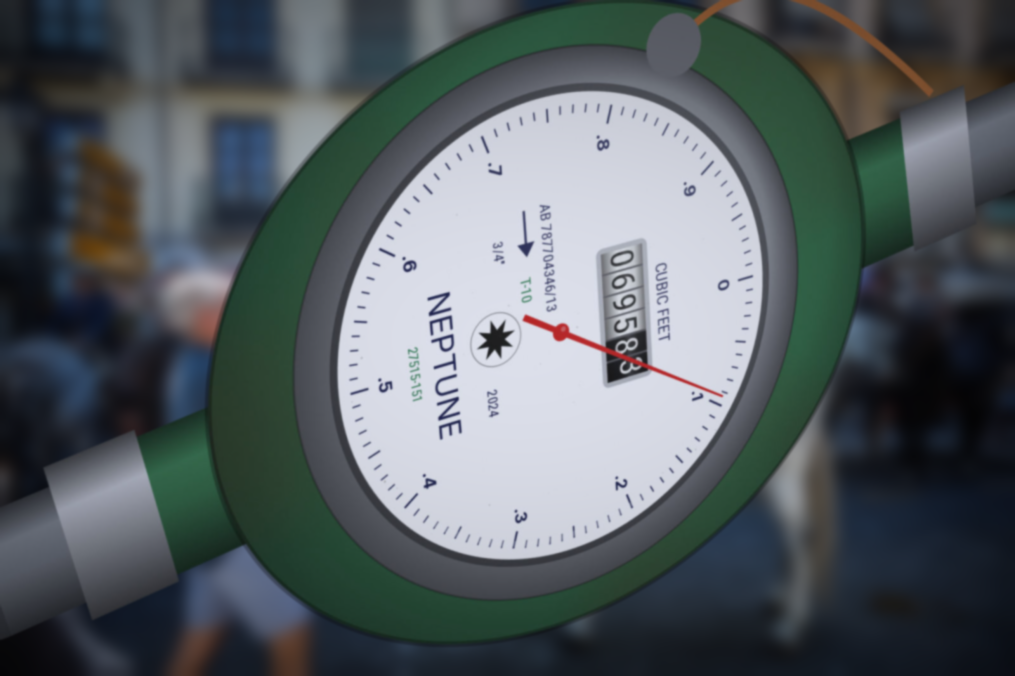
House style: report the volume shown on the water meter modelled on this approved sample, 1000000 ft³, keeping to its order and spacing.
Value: 69583.09 ft³
